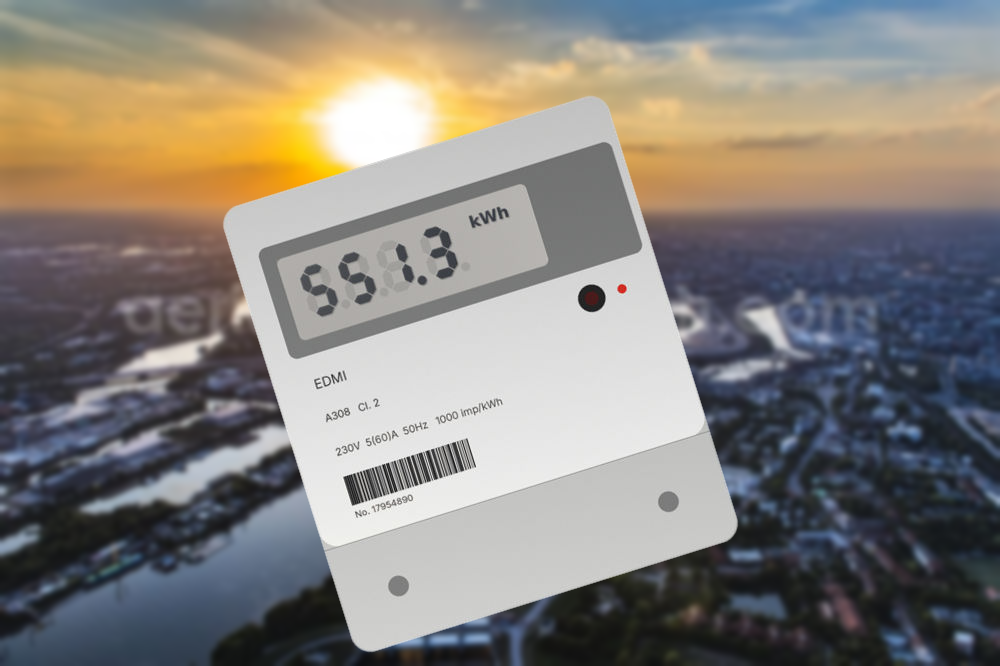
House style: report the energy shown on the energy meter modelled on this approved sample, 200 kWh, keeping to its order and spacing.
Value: 551.3 kWh
